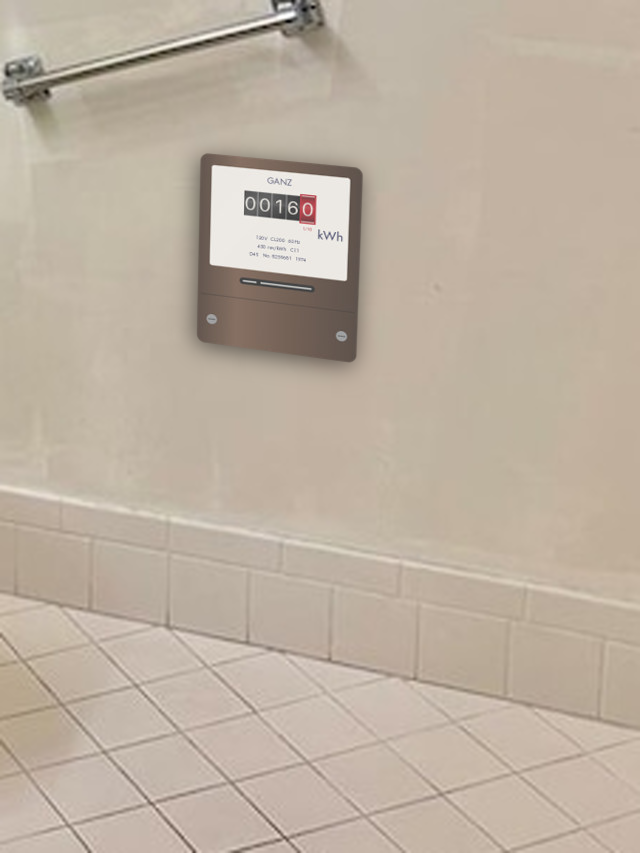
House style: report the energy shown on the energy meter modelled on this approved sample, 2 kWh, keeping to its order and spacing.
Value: 16.0 kWh
